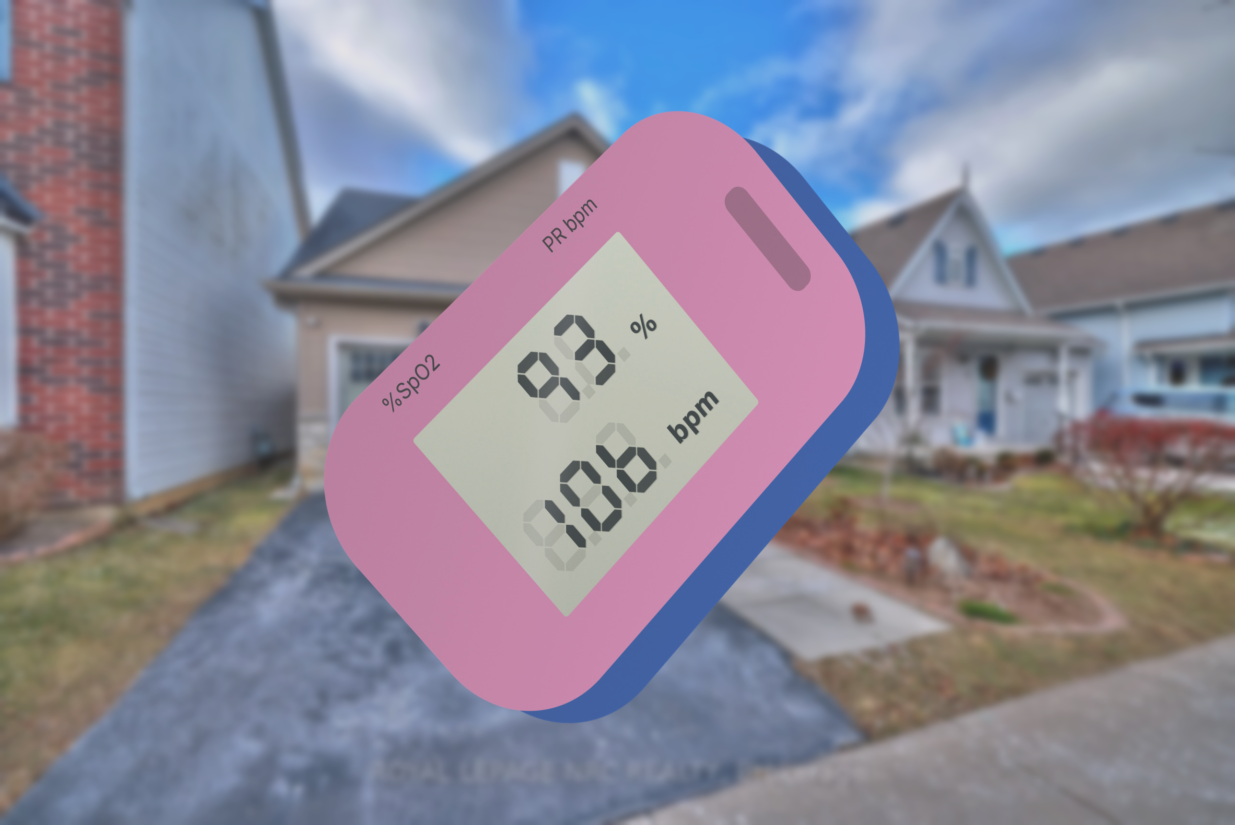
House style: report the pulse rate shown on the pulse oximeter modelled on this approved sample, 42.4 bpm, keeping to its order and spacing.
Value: 106 bpm
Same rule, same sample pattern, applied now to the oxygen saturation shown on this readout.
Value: 93 %
